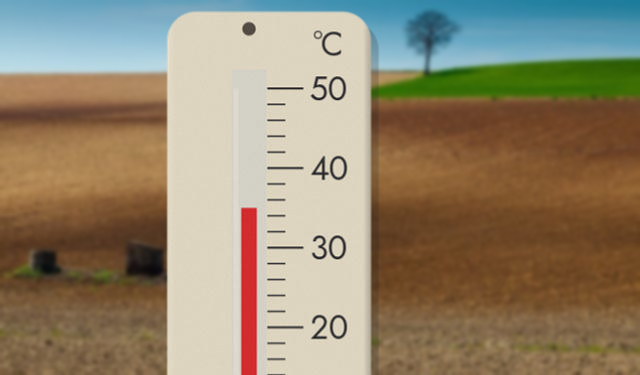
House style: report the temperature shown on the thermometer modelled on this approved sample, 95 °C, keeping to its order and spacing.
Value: 35 °C
